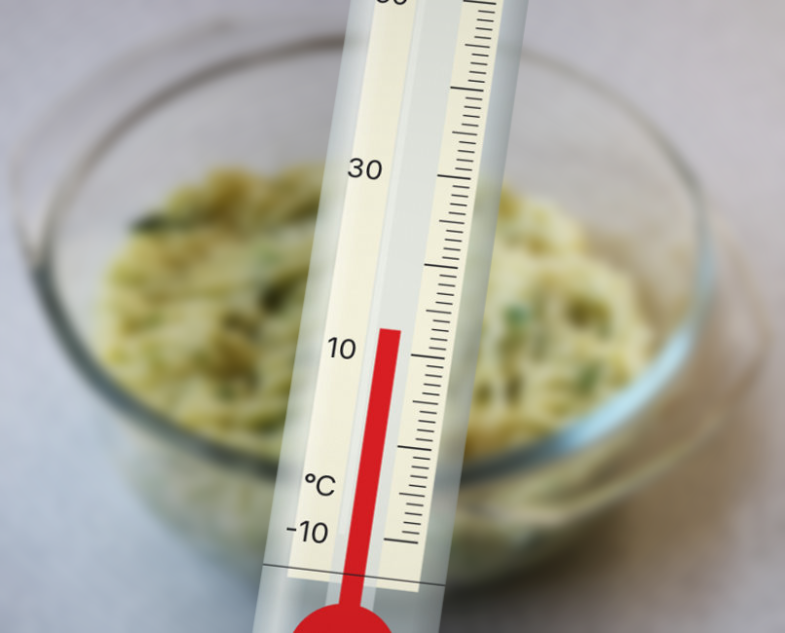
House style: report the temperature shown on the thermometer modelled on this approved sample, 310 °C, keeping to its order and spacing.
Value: 12.5 °C
